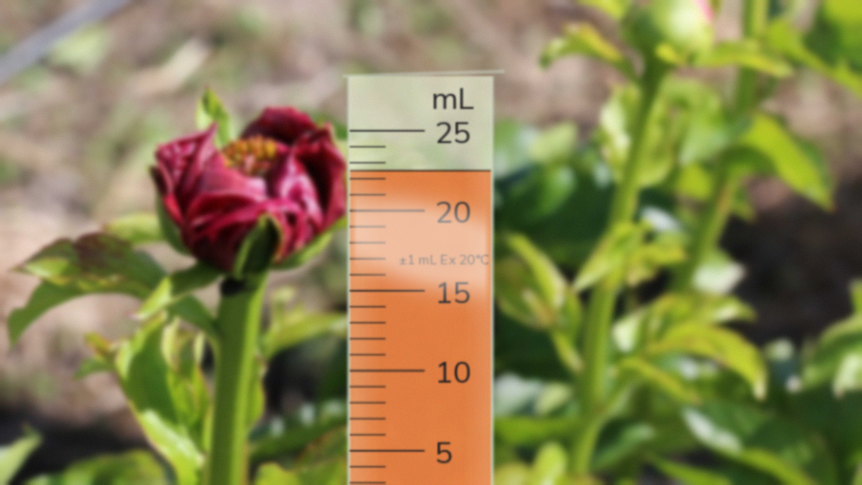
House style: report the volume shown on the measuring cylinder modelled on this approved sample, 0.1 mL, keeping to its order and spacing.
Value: 22.5 mL
